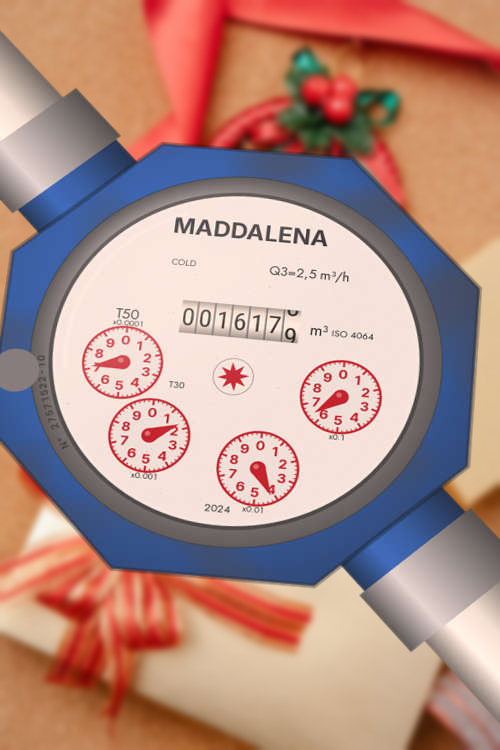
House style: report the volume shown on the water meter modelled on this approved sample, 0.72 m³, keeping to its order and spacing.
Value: 16178.6417 m³
